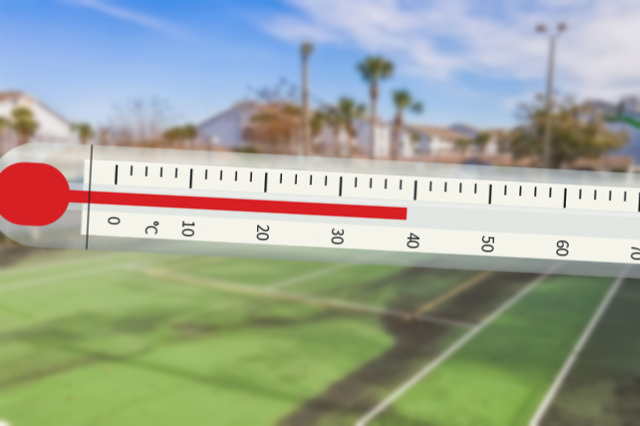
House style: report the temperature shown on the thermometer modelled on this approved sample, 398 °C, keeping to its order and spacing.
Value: 39 °C
